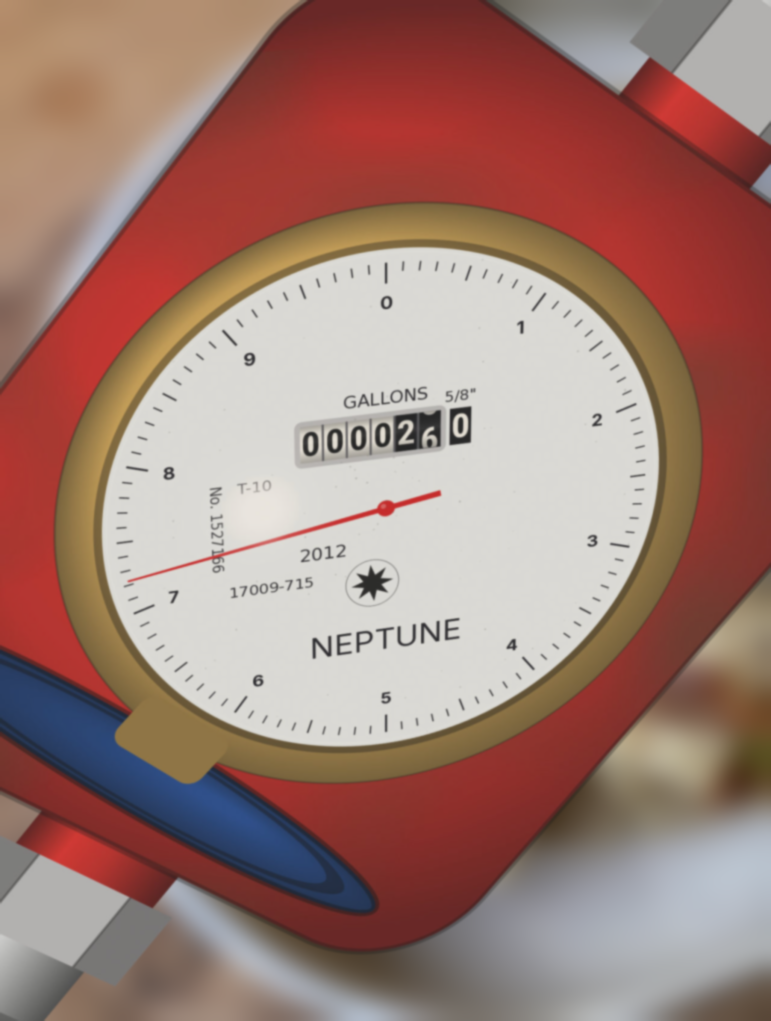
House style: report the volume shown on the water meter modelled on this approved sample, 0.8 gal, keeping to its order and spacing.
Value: 257.2 gal
